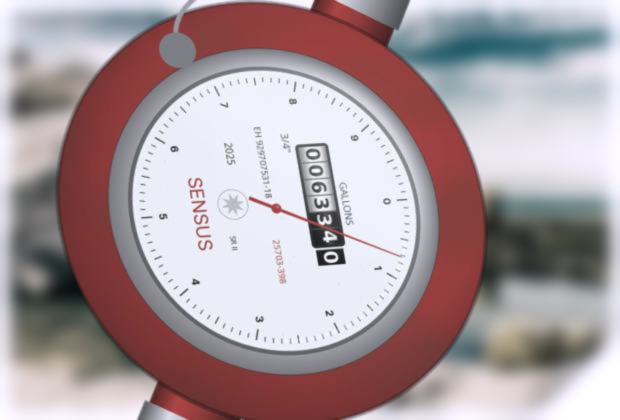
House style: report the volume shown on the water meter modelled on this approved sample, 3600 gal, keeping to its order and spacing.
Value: 63340.7 gal
